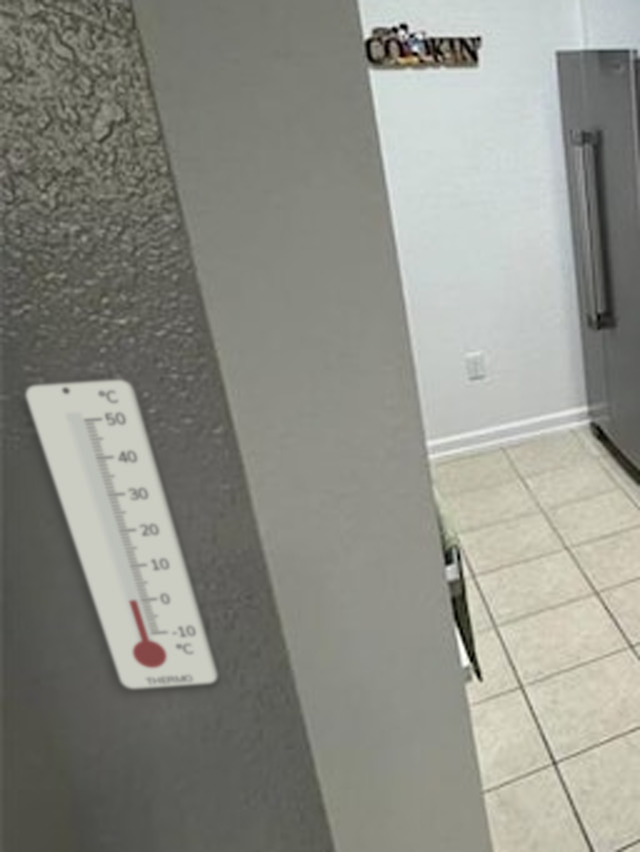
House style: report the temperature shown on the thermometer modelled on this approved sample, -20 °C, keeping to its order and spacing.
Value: 0 °C
